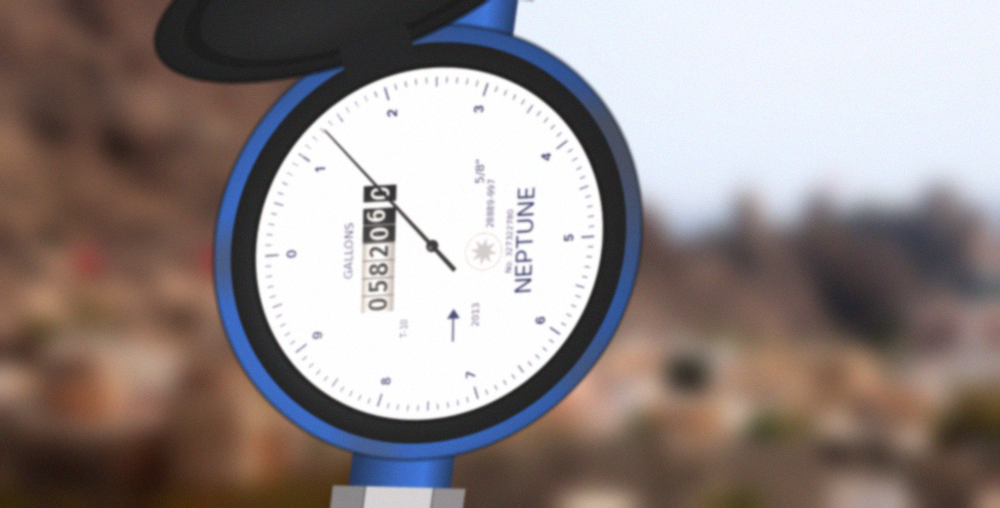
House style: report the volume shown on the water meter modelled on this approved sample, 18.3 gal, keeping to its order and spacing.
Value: 582061.3 gal
